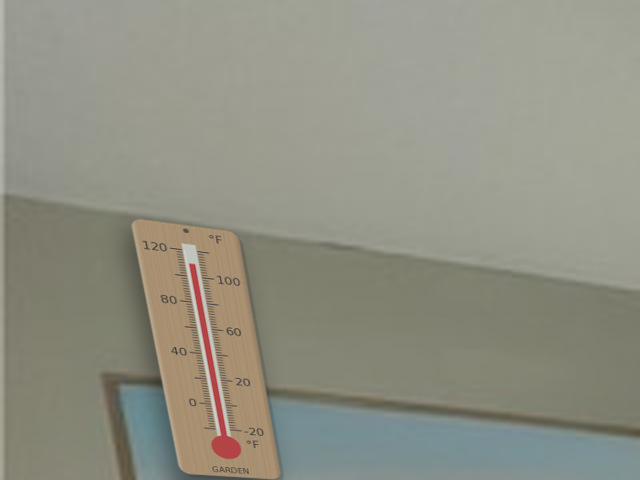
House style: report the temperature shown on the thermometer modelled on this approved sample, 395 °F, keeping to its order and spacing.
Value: 110 °F
